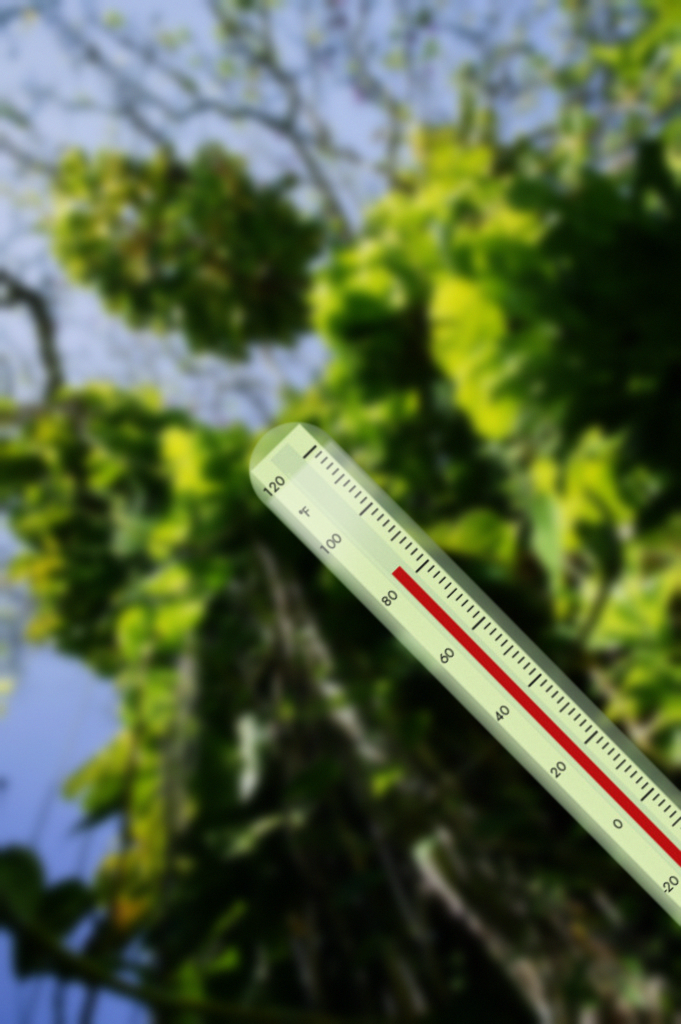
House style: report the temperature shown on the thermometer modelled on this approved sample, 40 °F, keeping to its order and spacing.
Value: 84 °F
